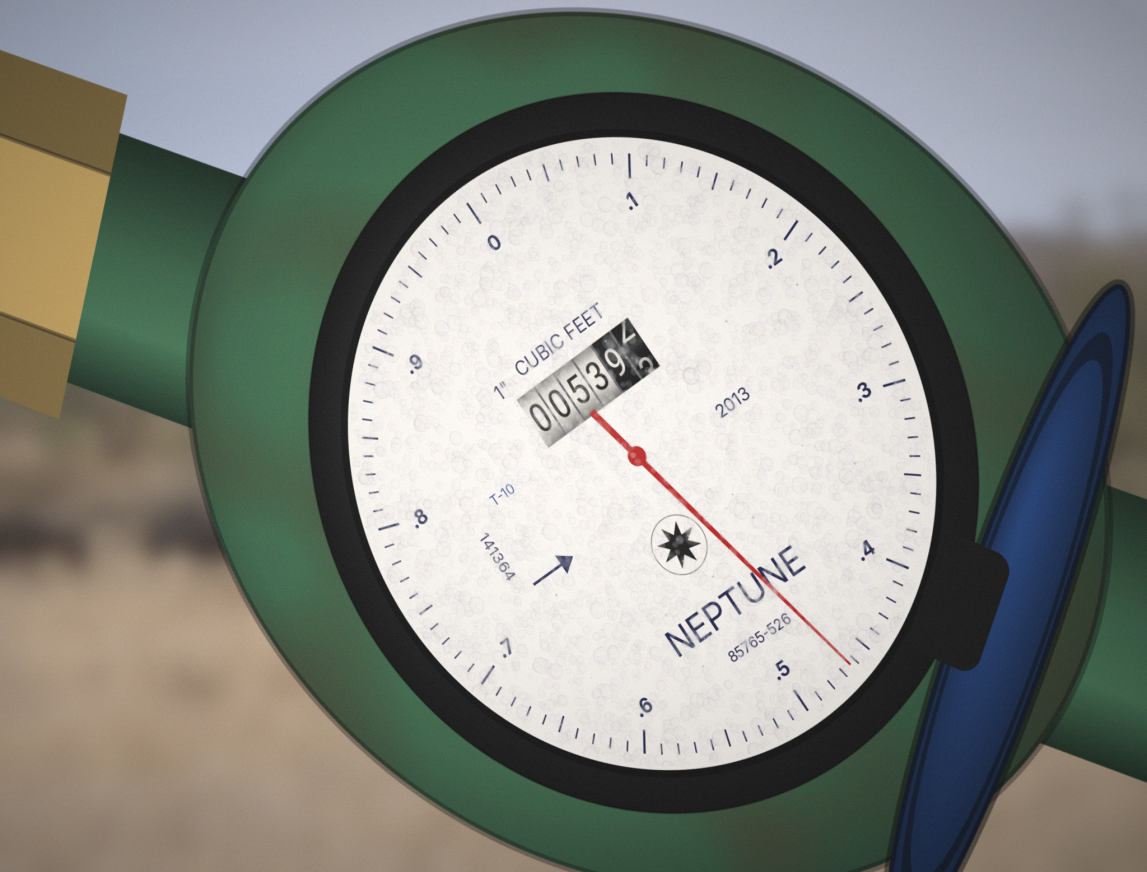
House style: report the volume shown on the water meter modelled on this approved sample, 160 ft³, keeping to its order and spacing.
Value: 5392.46 ft³
